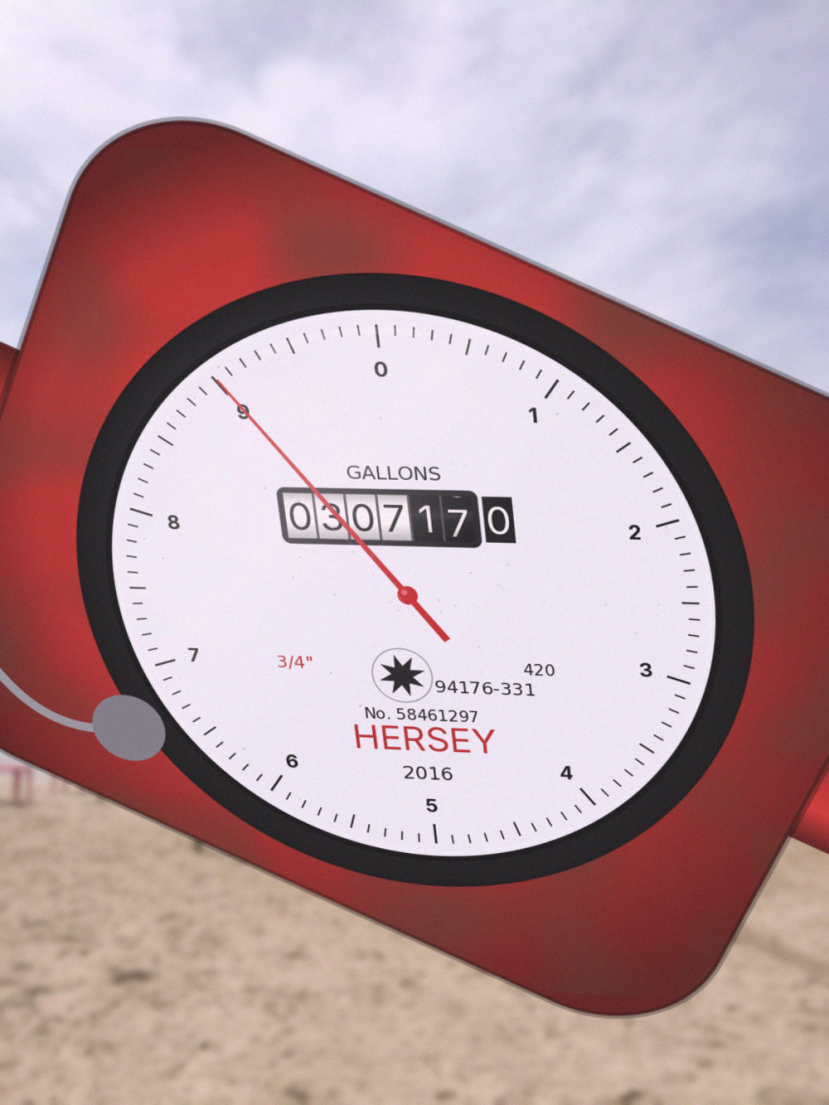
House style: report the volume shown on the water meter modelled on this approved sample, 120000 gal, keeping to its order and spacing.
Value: 307169.0 gal
